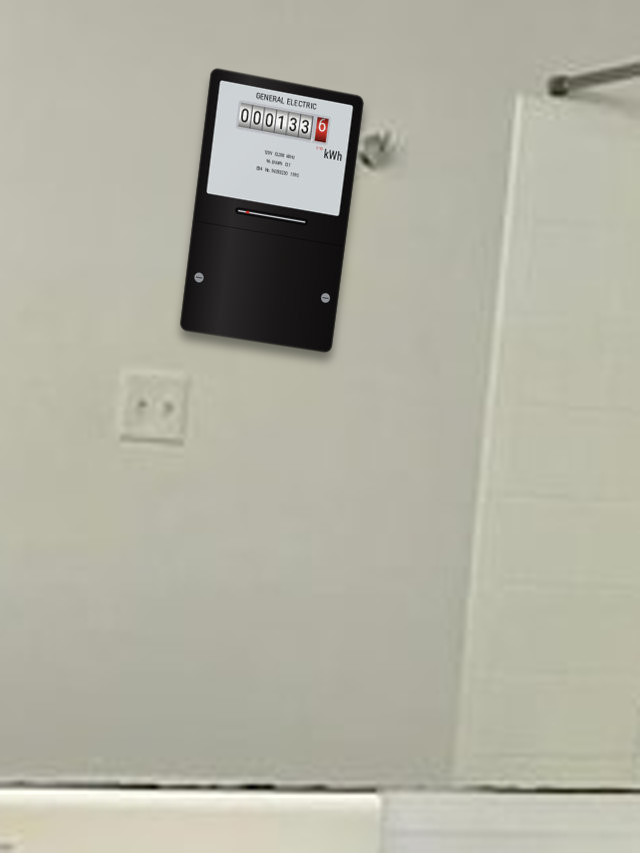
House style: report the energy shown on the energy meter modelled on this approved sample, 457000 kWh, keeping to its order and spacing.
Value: 133.6 kWh
